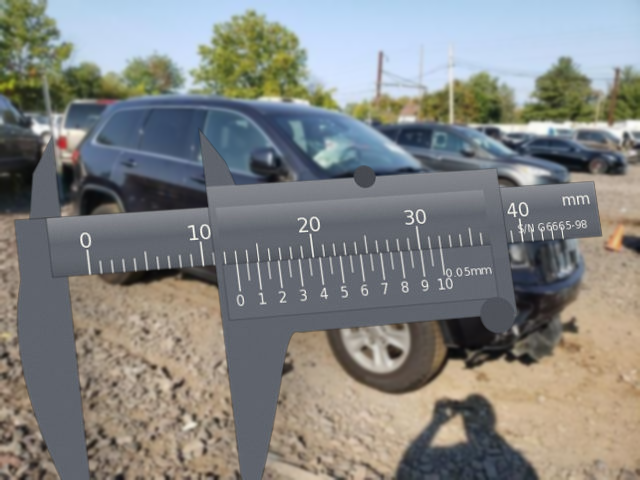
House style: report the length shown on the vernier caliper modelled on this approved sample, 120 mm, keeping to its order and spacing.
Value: 13.0 mm
